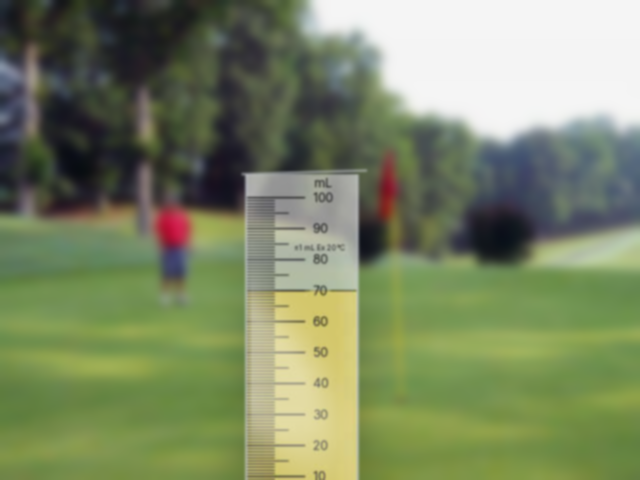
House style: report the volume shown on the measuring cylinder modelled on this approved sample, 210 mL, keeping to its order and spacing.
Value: 70 mL
